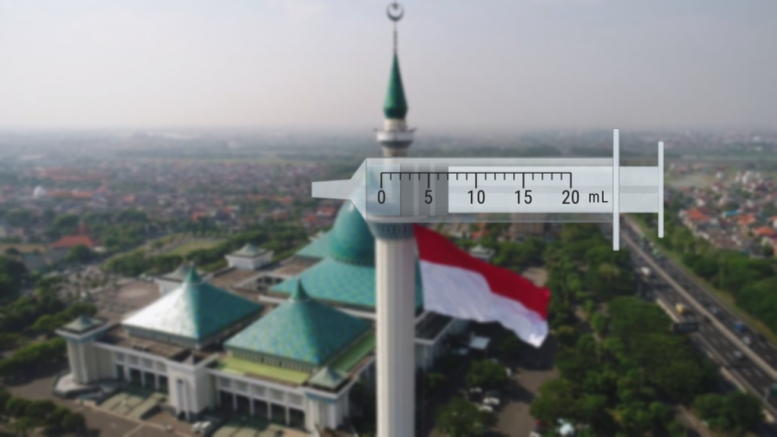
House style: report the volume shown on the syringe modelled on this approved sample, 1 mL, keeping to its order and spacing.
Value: 2 mL
